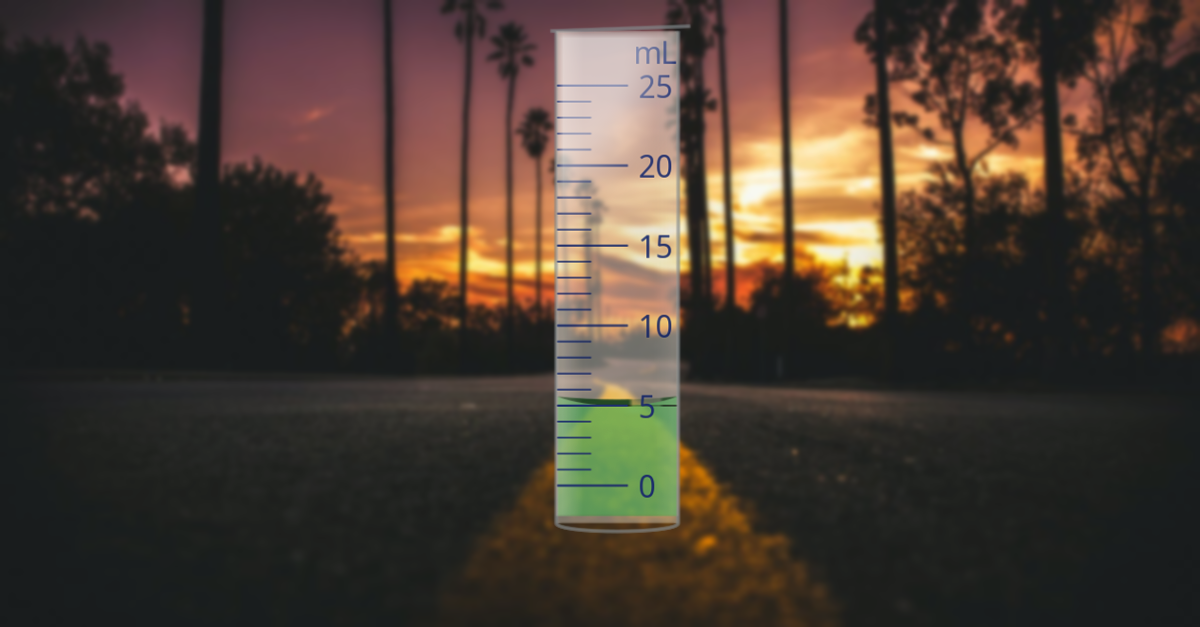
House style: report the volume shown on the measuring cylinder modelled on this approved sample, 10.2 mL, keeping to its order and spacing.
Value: 5 mL
